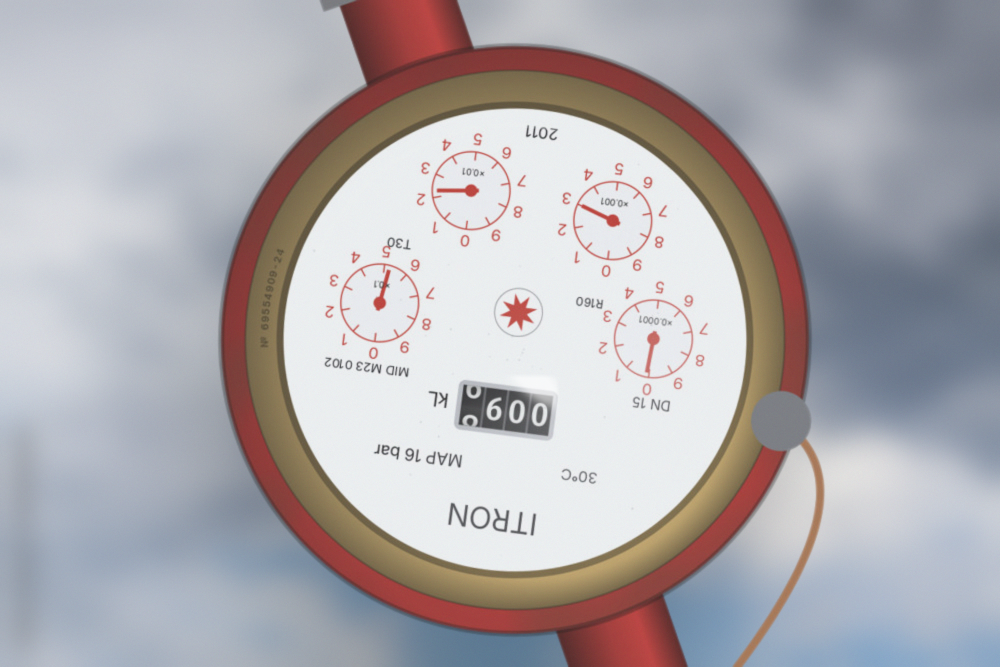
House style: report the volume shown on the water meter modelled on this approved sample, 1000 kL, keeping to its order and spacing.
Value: 98.5230 kL
